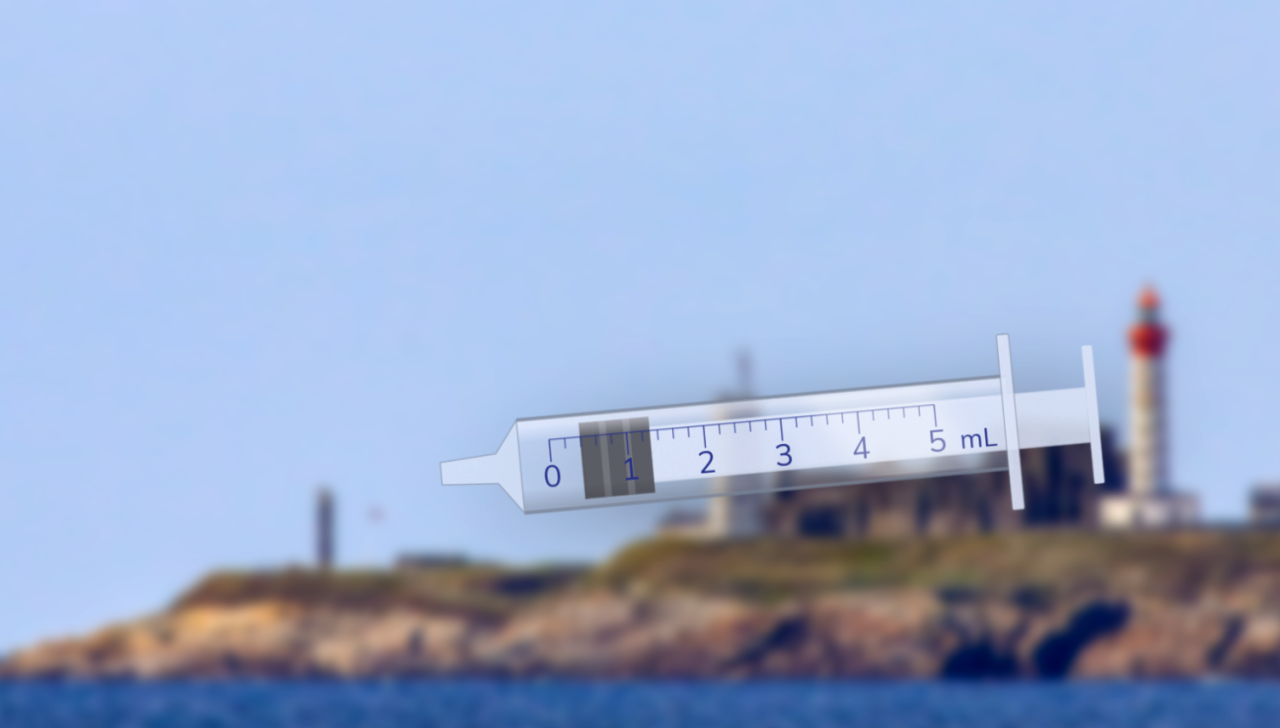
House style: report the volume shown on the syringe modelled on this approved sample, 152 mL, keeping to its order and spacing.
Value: 0.4 mL
